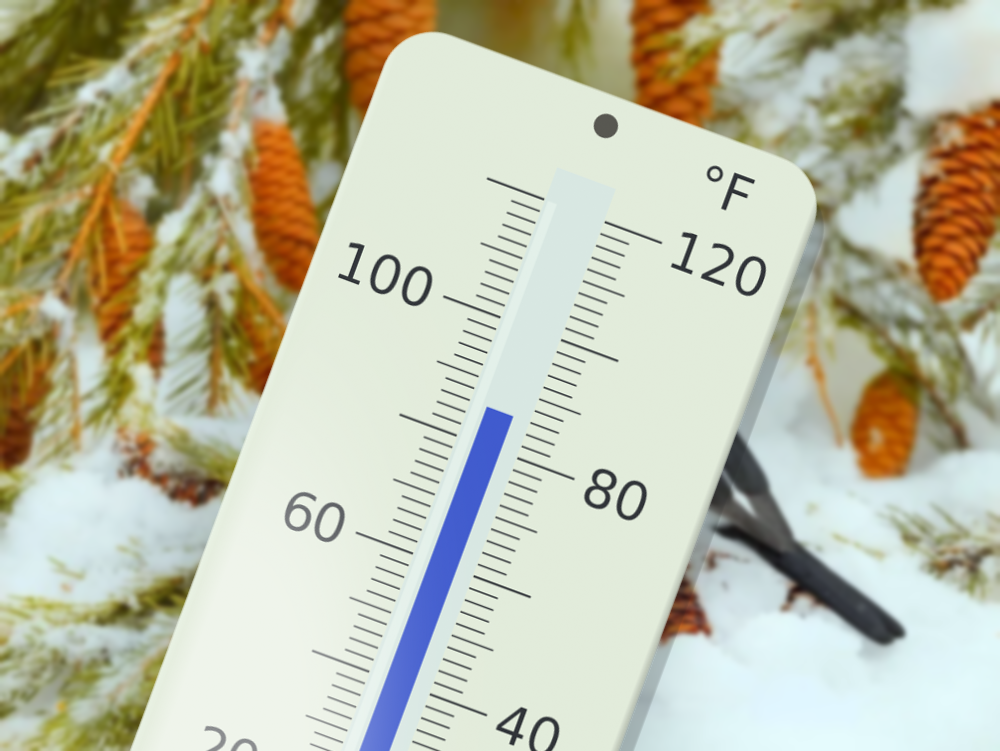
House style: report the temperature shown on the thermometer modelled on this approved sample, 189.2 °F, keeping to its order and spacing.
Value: 86 °F
